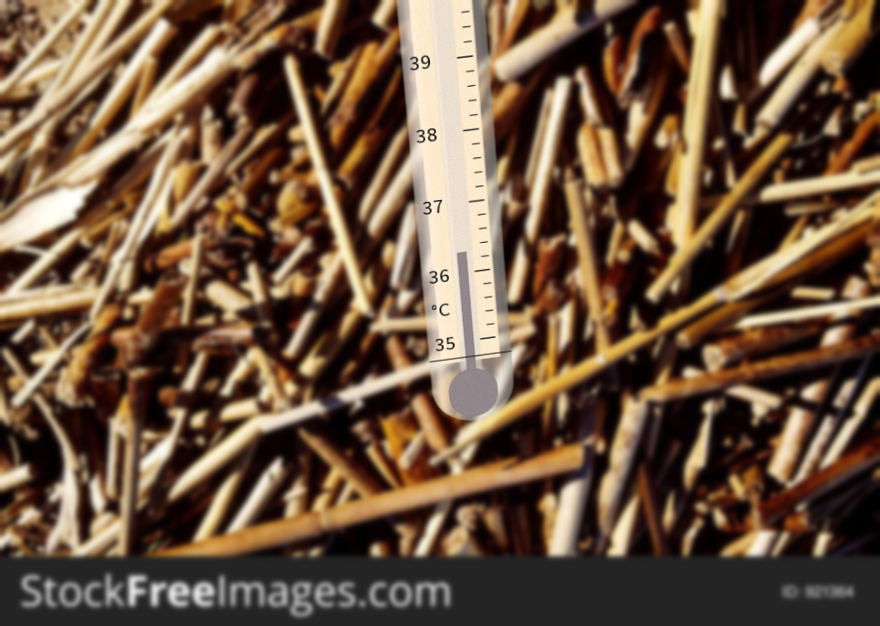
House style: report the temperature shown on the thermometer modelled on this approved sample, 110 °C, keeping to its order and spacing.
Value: 36.3 °C
